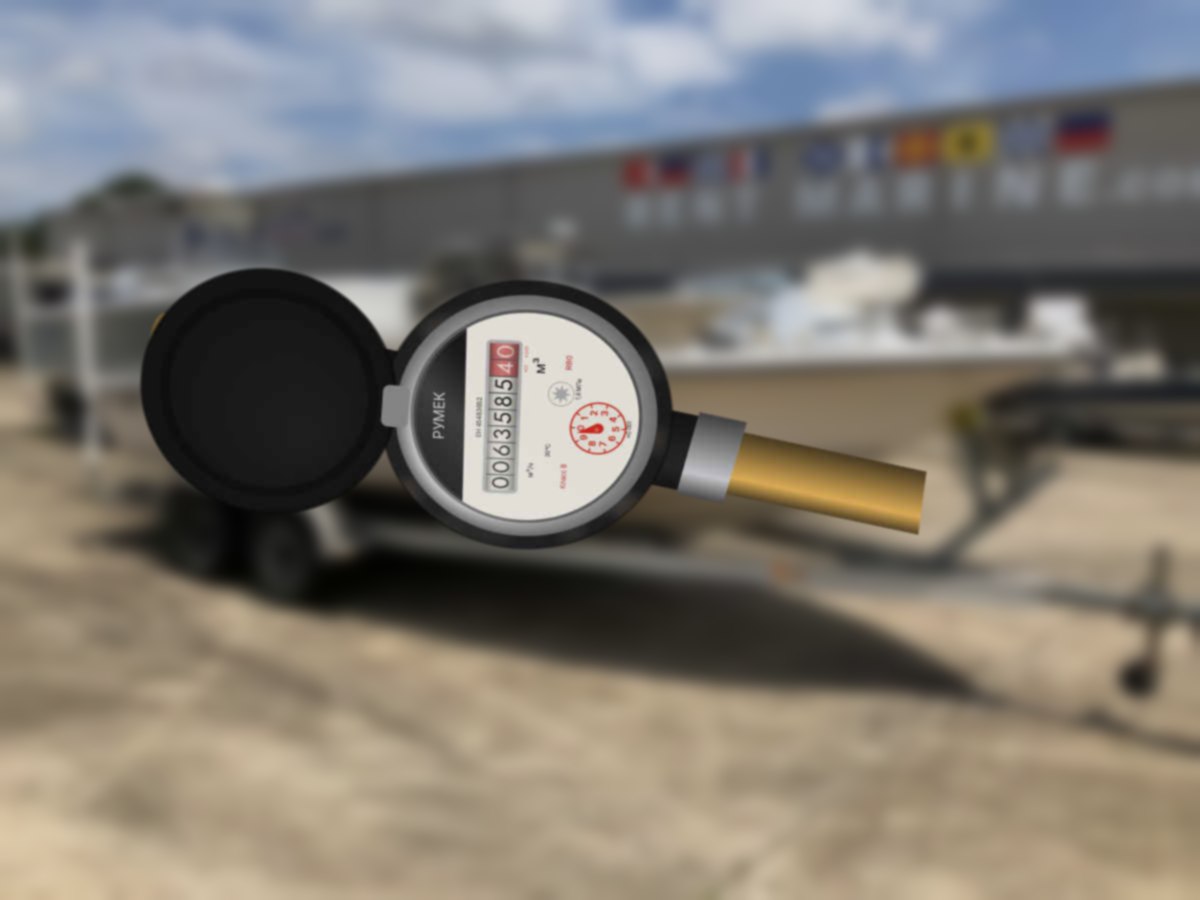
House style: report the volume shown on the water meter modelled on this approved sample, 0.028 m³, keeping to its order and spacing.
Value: 63585.399 m³
